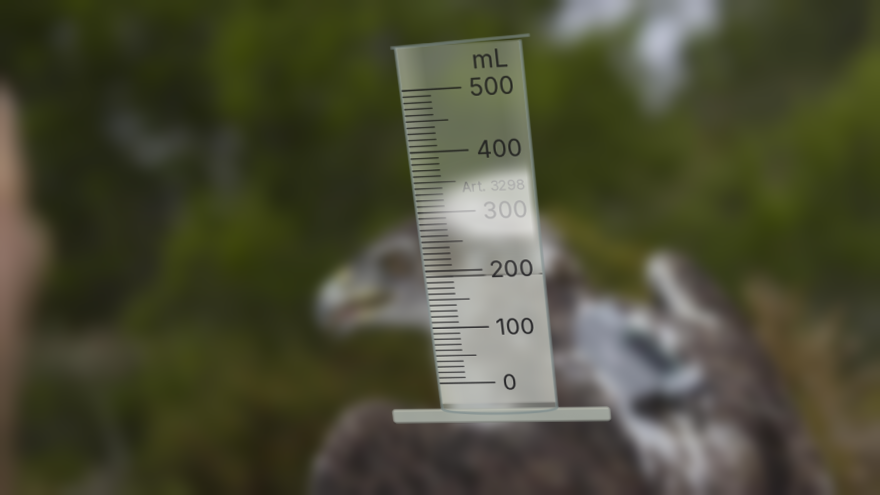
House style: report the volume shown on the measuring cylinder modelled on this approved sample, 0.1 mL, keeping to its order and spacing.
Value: 190 mL
